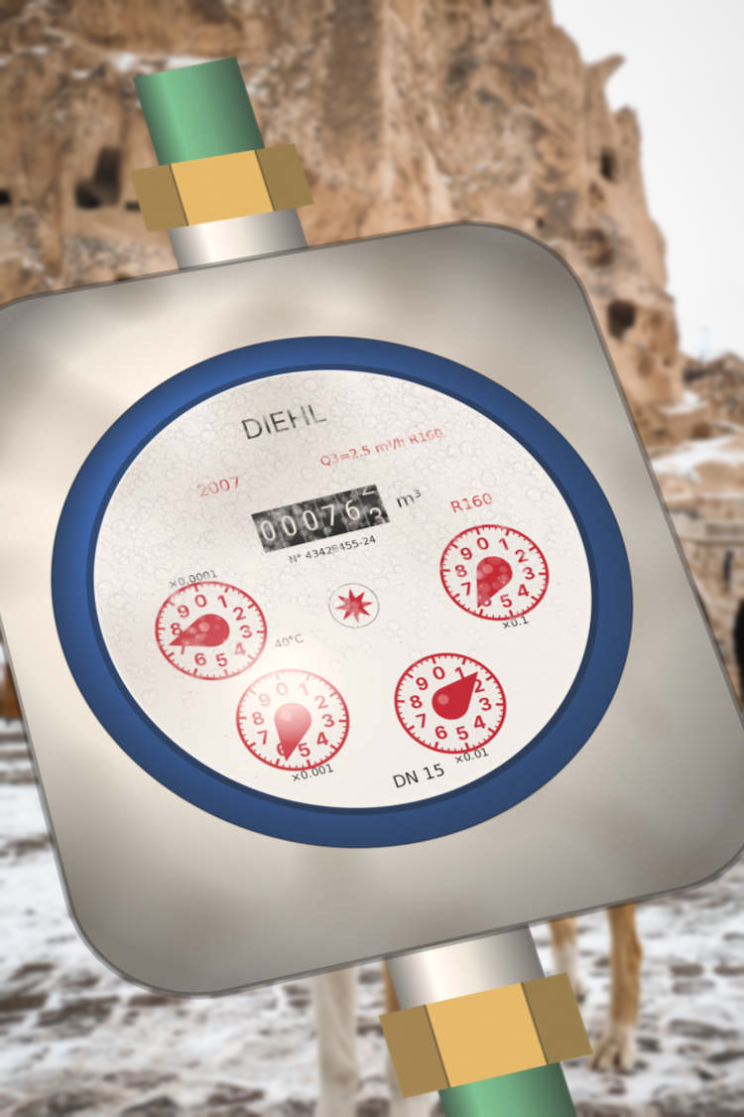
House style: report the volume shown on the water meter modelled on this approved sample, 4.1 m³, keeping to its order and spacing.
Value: 762.6157 m³
